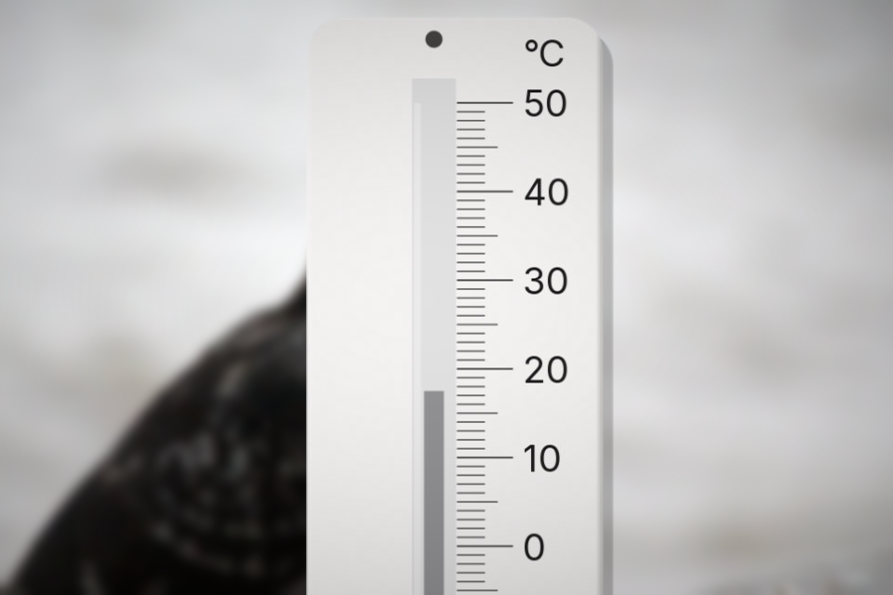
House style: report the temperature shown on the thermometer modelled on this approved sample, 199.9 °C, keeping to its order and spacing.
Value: 17.5 °C
